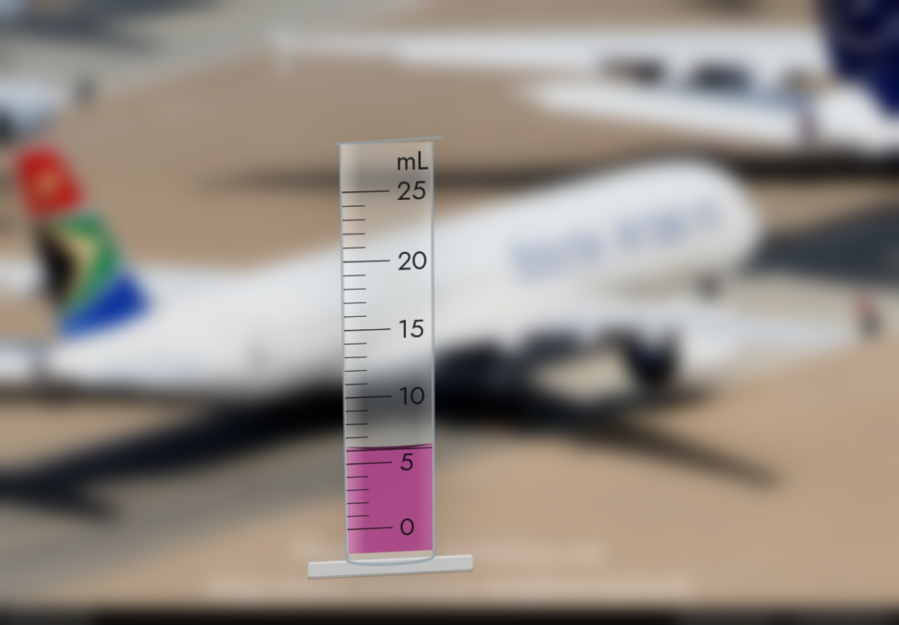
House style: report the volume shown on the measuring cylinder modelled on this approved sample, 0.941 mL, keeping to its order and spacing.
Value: 6 mL
